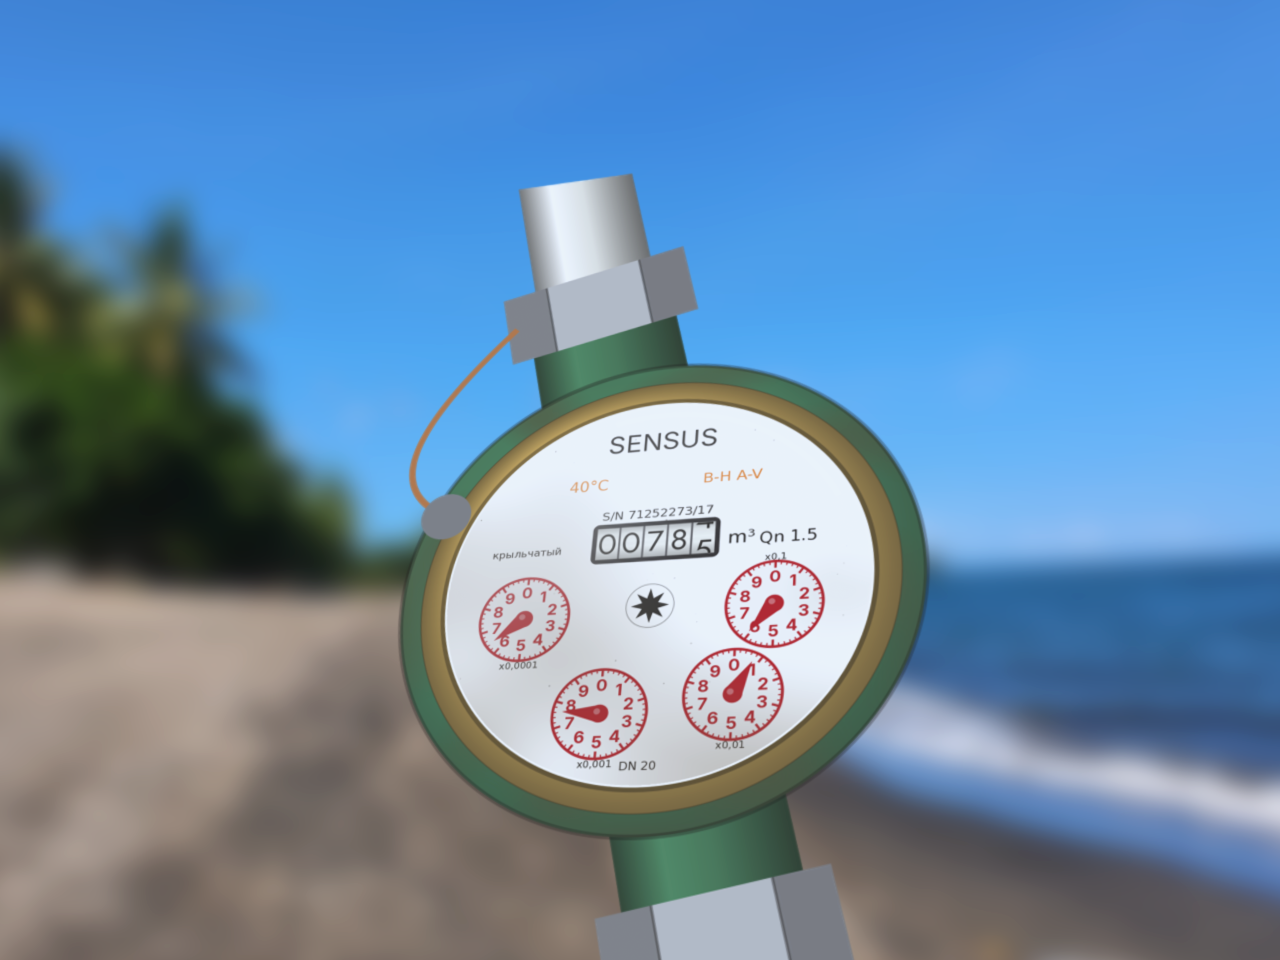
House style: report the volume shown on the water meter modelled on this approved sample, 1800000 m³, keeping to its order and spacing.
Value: 784.6076 m³
